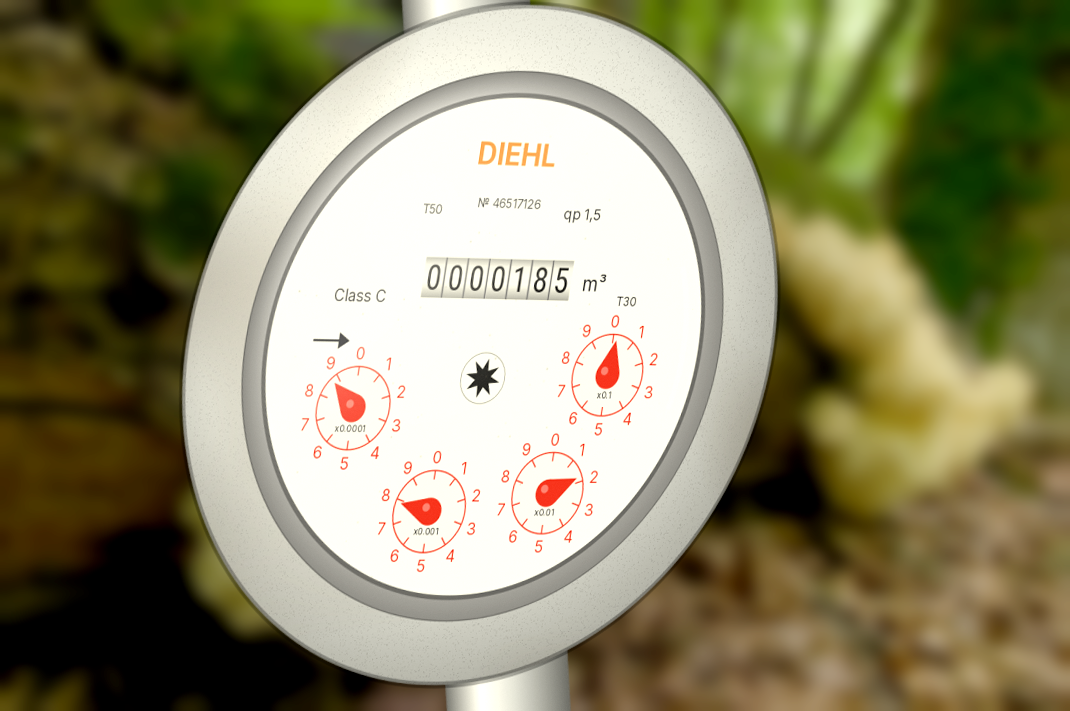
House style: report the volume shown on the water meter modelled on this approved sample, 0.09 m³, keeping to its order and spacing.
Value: 185.0178 m³
